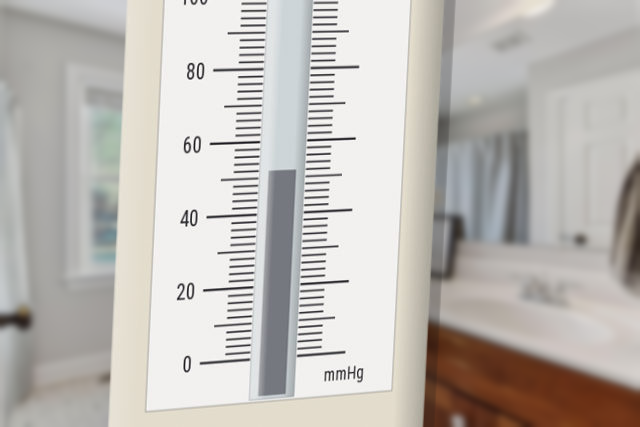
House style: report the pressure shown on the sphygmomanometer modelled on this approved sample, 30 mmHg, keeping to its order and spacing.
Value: 52 mmHg
